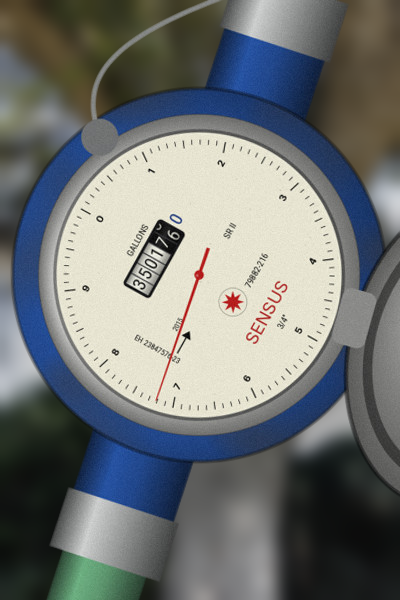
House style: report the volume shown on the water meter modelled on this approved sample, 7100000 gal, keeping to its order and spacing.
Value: 3501757.2 gal
